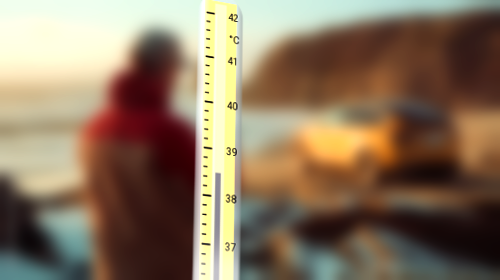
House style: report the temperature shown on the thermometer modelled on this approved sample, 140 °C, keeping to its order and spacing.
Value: 38.5 °C
